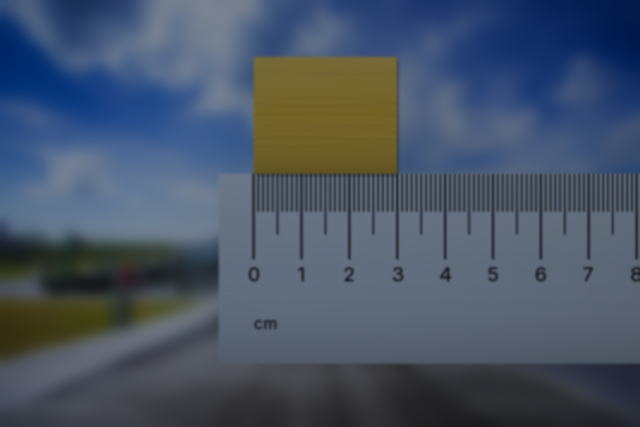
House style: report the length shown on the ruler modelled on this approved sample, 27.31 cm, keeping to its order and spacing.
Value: 3 cm
